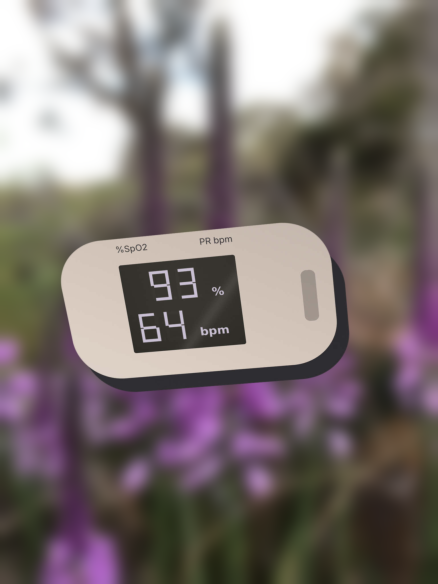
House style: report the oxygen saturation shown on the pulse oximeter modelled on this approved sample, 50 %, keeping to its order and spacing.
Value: 93 %
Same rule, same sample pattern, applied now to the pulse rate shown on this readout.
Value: 64 bpm
